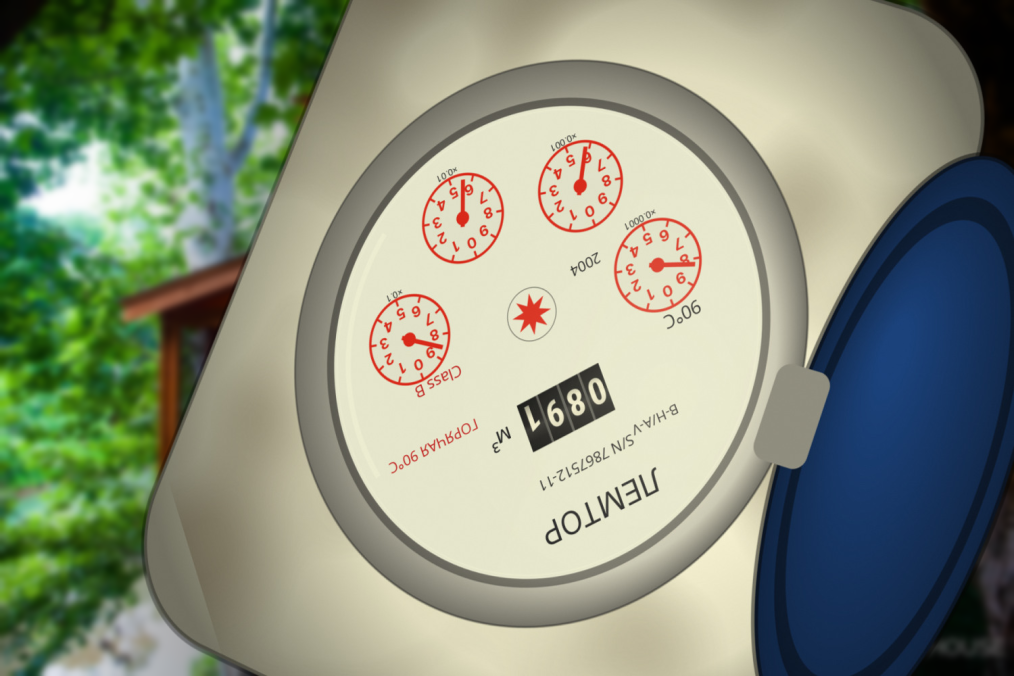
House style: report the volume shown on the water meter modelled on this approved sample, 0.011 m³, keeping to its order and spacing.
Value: 890.8558 m³
